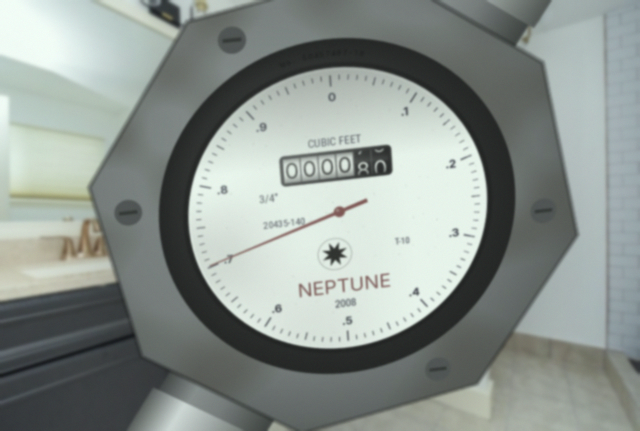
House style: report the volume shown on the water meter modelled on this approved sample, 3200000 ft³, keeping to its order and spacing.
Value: 79.70 ft³
